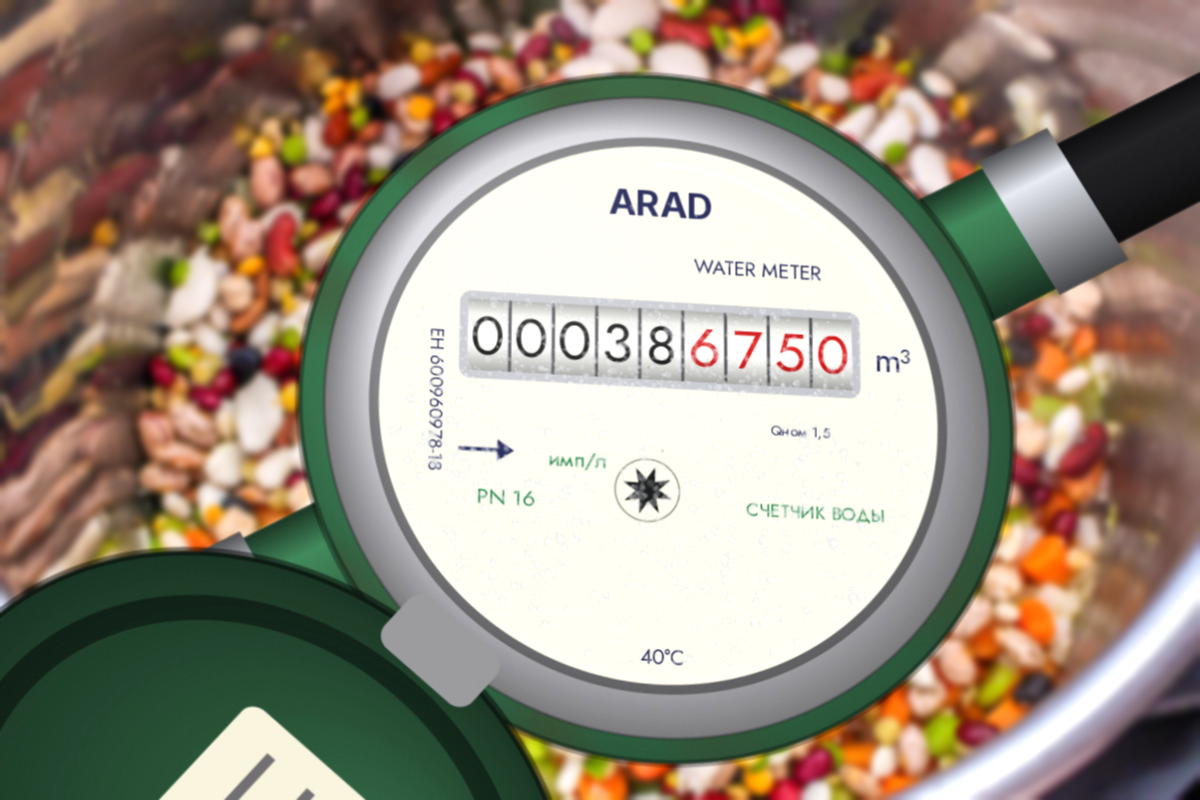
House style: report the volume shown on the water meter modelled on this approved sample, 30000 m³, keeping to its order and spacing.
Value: 38.6750 m³
